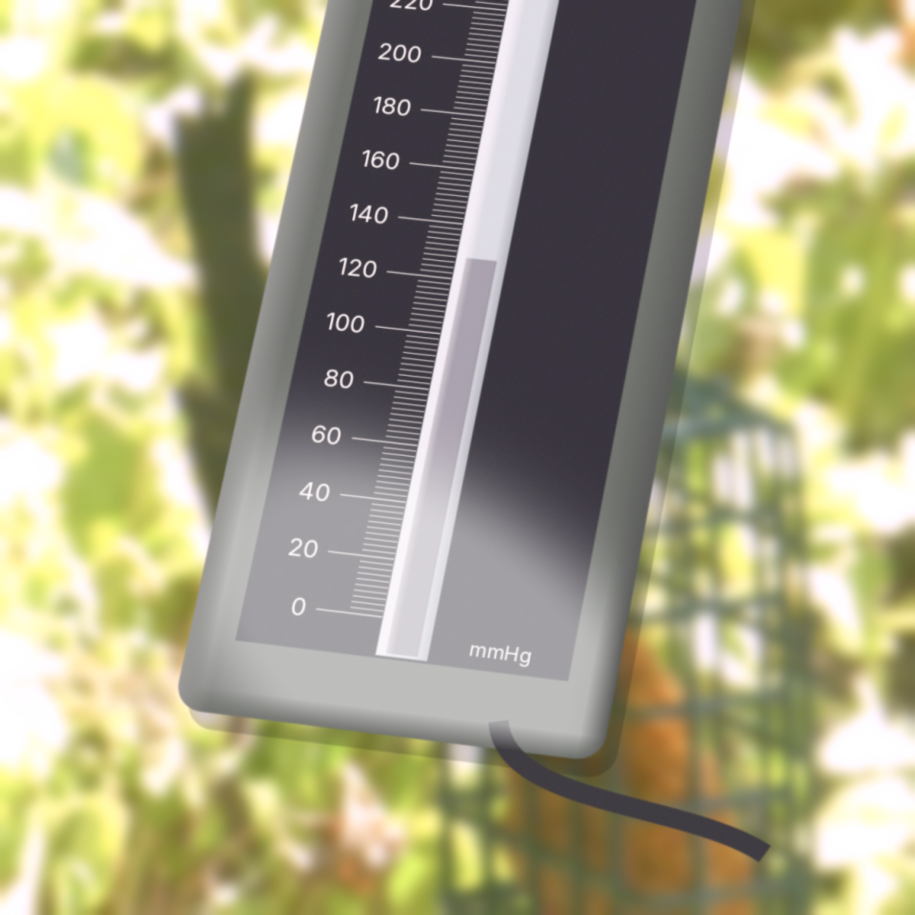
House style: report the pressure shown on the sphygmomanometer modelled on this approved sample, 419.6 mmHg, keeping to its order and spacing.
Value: 128 mmHg
